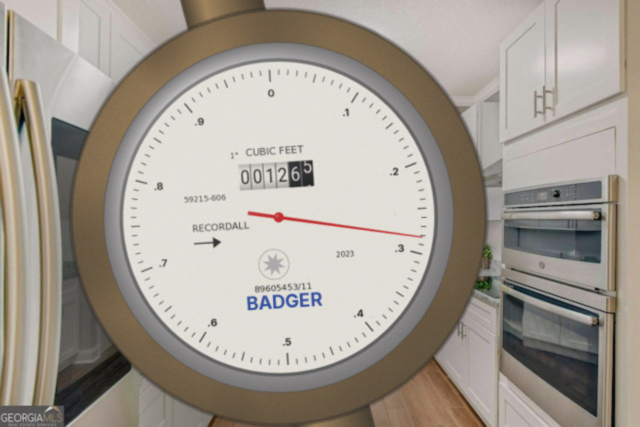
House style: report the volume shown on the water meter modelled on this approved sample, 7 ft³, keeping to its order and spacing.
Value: 1265.28 ft³
